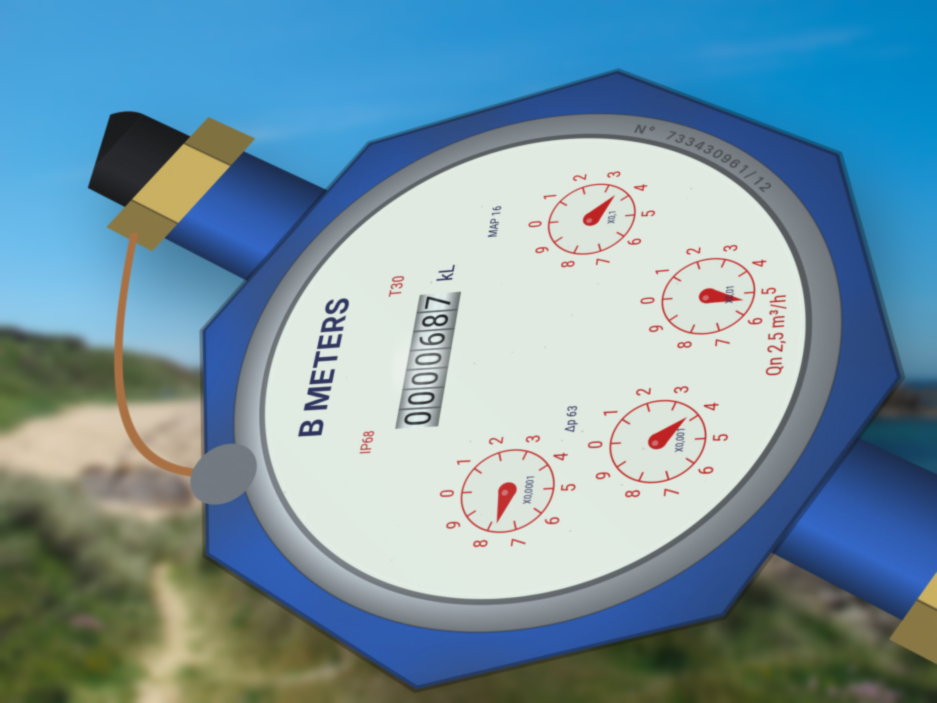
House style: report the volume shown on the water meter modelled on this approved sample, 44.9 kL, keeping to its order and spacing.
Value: 687.3537 kL
